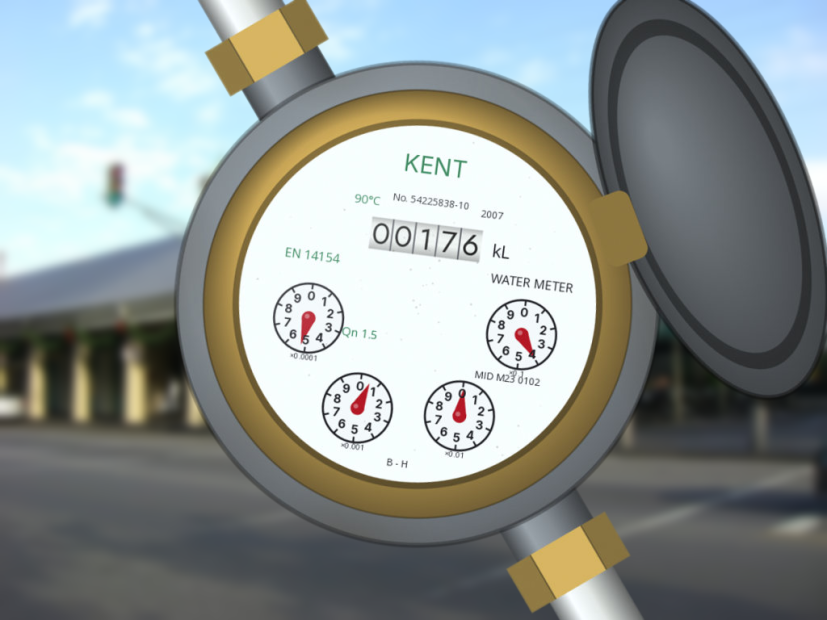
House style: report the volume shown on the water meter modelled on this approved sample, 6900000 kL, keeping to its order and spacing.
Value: 176.4005 kL
